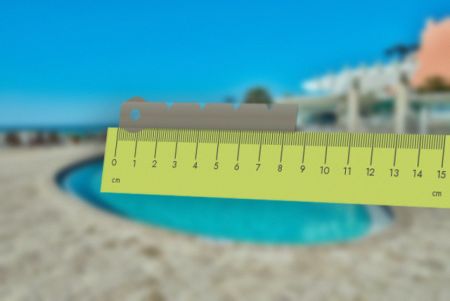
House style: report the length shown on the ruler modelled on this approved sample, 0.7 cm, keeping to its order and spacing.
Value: 8.5 cm
